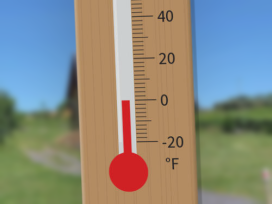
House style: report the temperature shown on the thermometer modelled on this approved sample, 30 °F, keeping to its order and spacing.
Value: 0 °F
